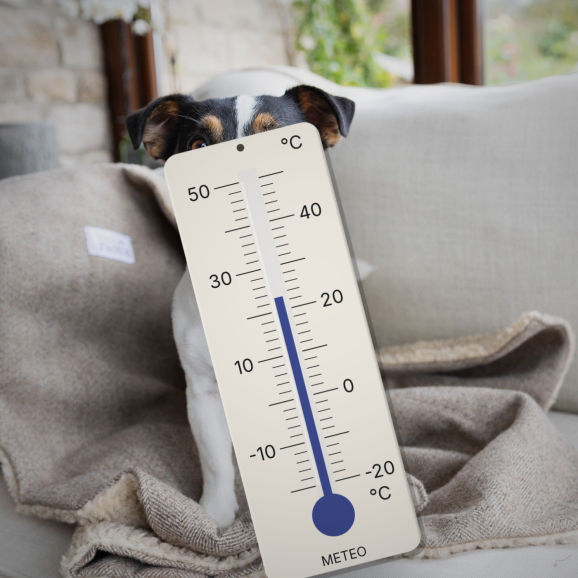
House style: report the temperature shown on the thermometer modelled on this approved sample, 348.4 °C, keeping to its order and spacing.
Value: 23 °C
